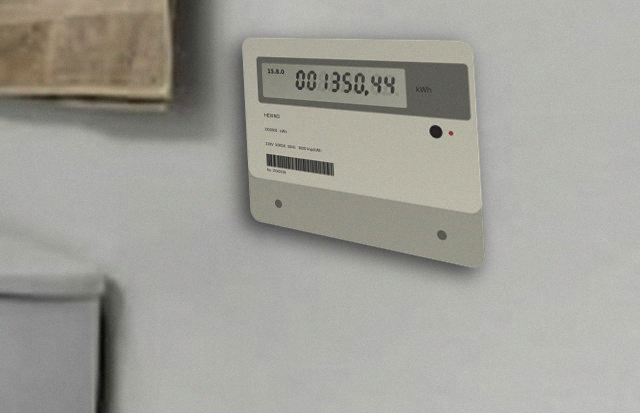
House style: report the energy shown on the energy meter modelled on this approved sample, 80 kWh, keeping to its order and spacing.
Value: 1350.44 kWh
